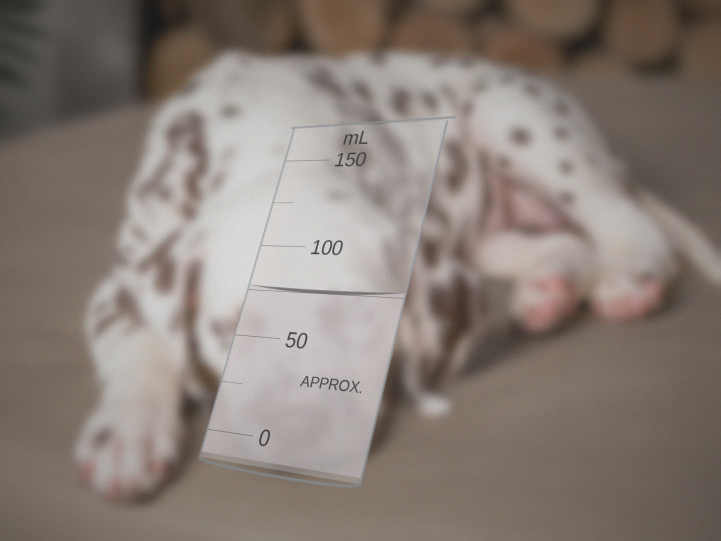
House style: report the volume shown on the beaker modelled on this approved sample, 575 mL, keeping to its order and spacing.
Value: 75 mL
